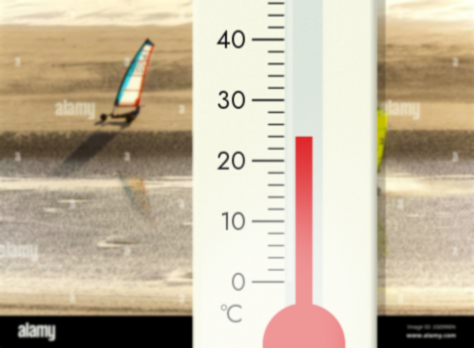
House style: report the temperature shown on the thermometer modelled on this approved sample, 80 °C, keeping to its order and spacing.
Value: 24 °C
